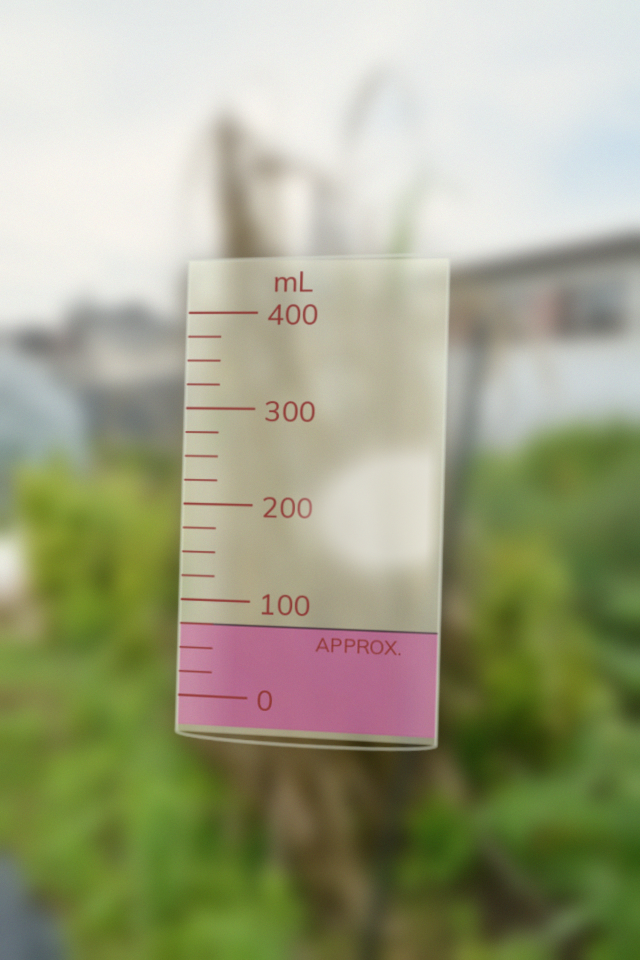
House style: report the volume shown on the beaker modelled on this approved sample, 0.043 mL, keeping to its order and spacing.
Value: 75 mL
